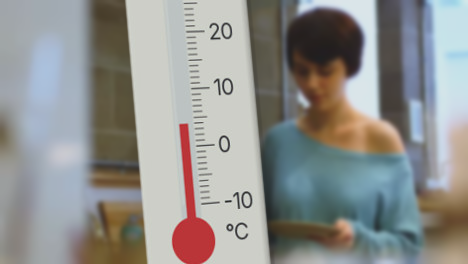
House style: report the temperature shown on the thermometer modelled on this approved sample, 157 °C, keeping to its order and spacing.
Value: 4 °C
